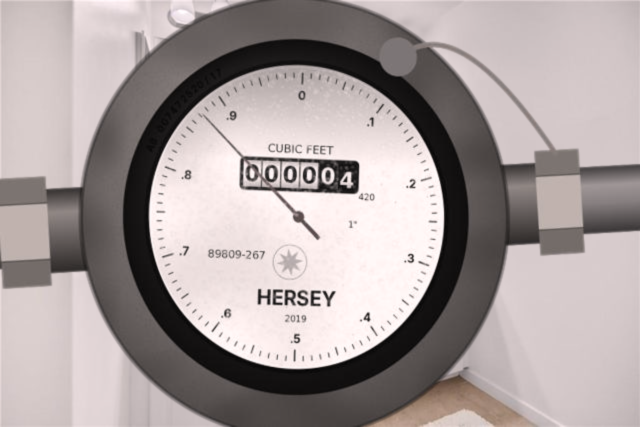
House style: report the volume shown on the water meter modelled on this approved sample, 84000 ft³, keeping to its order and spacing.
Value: 3.87 ft³
